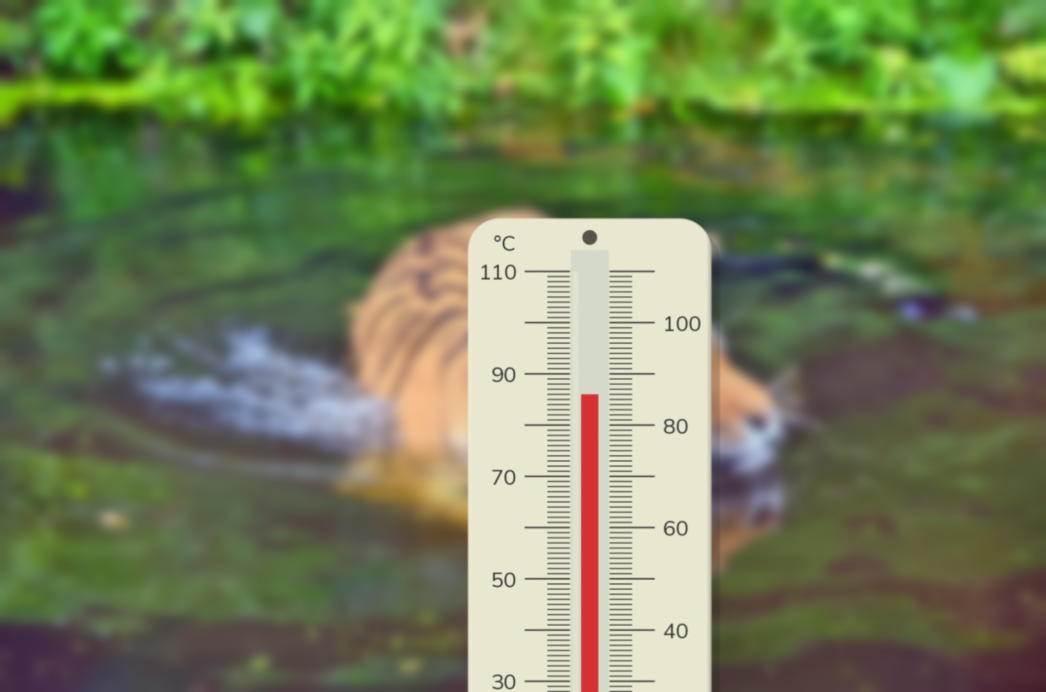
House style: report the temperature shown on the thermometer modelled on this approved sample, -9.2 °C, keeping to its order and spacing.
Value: 86 °C
